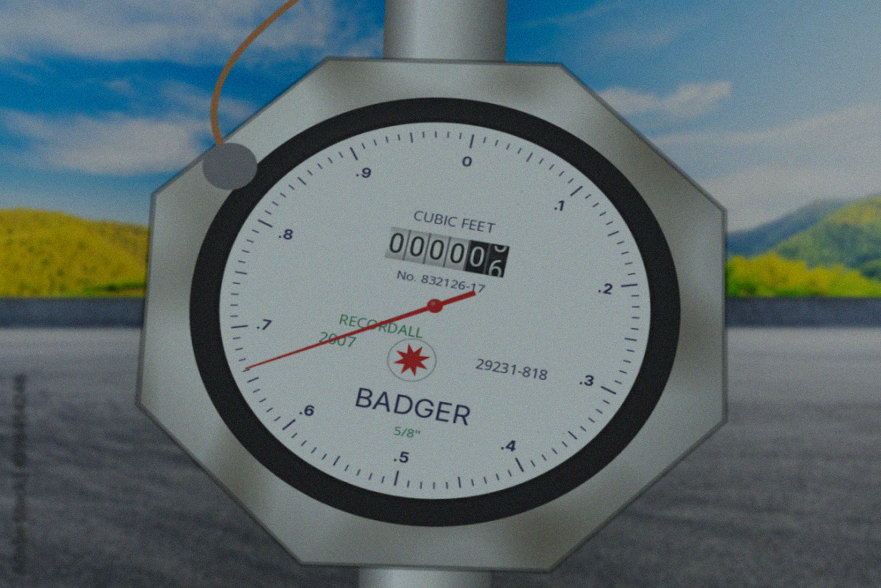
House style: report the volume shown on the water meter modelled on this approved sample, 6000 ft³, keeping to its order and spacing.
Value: 5.66 ft³
